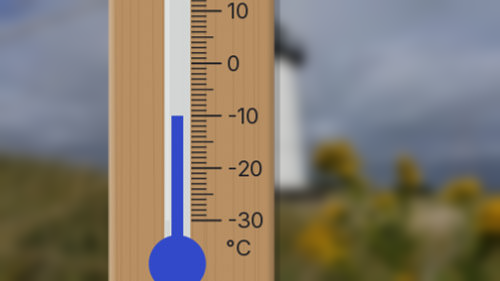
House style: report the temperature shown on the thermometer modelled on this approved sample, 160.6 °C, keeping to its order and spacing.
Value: -10 °C
